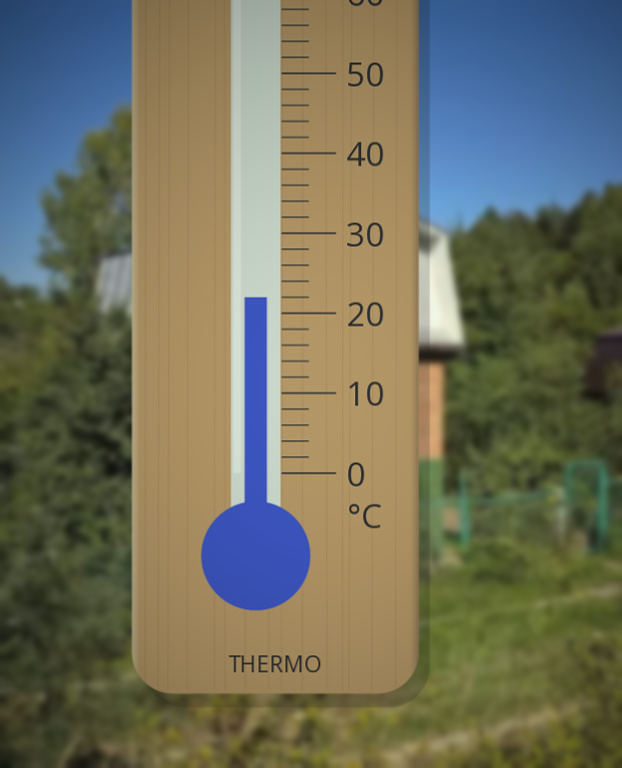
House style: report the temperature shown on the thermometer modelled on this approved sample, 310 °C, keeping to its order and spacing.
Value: 22 °C
